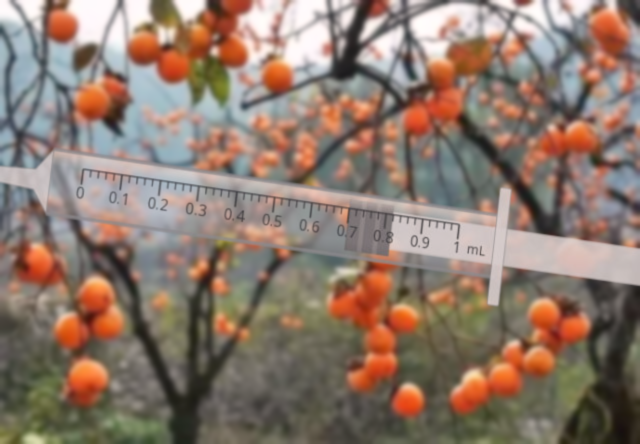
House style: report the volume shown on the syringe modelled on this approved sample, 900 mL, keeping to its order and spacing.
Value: 0.7 mL
